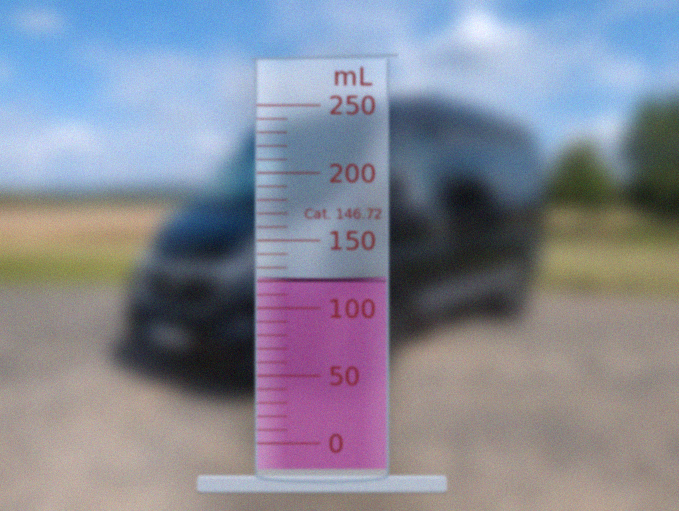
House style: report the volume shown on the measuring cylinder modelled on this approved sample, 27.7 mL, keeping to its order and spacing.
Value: 120 mL
